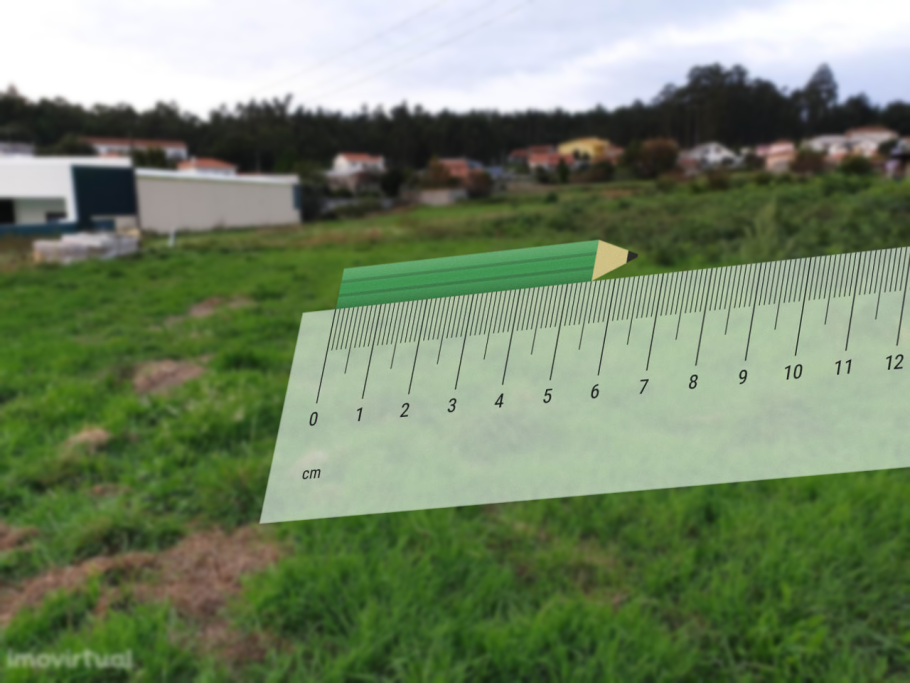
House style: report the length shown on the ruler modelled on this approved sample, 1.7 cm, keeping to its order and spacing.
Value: 6.4 cm
